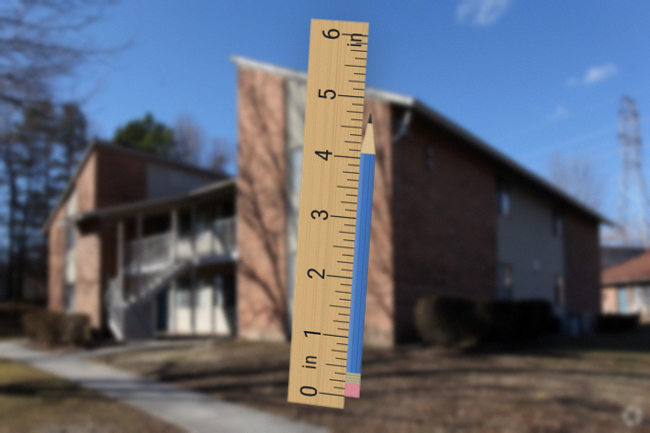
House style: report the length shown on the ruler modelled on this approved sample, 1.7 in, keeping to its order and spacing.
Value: 4.75 in
